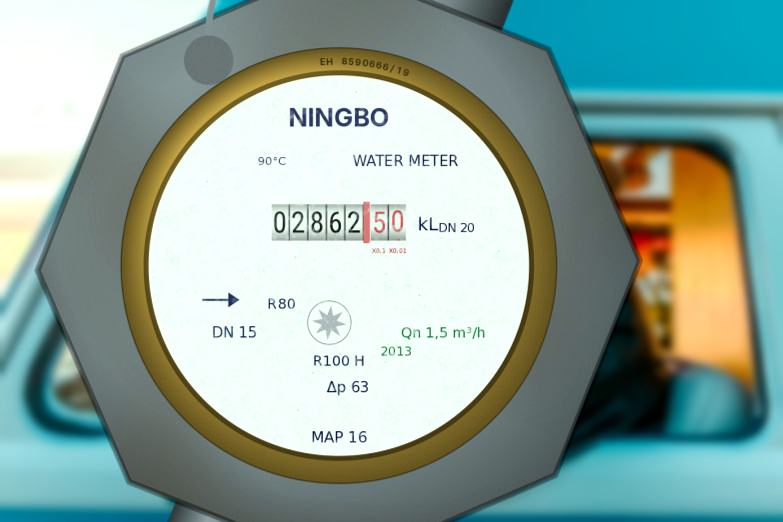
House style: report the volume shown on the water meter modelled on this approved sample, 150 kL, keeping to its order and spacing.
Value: 2862.50 kL
